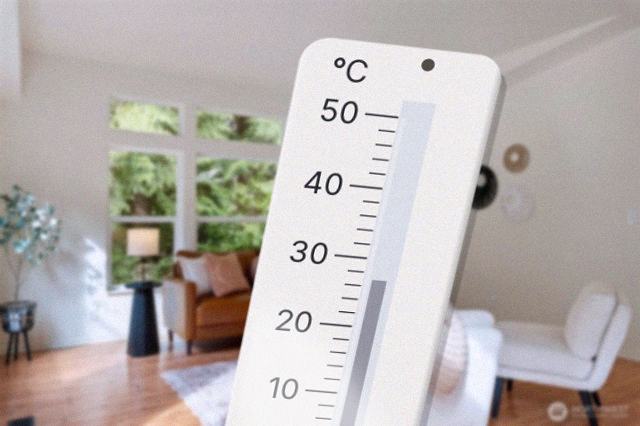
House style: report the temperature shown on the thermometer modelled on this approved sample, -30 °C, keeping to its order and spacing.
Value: 27 °C
